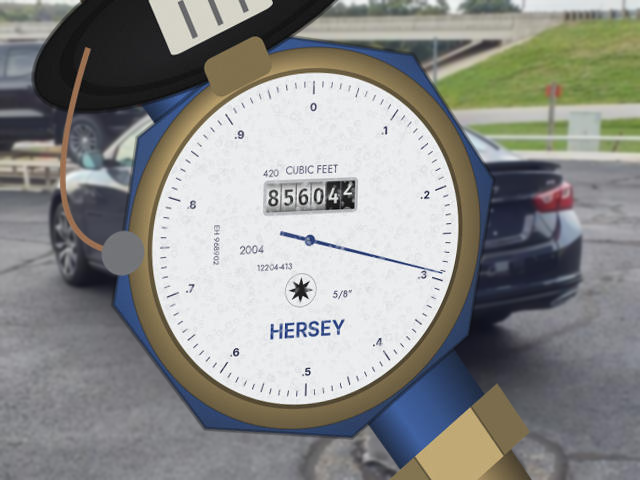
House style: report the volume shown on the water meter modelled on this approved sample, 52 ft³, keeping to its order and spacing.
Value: 856042.29 ft³
